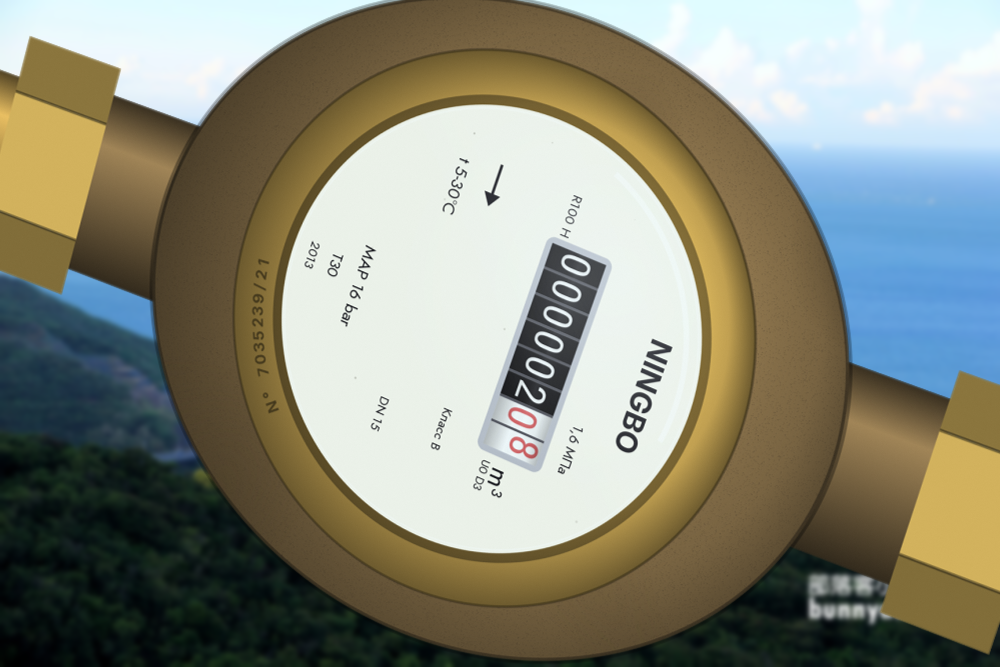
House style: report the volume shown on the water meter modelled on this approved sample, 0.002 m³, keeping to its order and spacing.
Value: 2.08 m³
